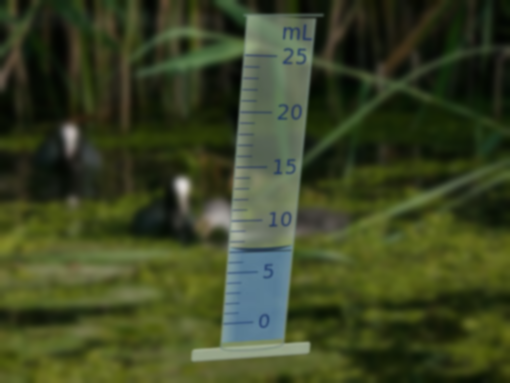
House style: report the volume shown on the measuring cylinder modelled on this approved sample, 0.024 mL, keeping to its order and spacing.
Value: 7 mL
